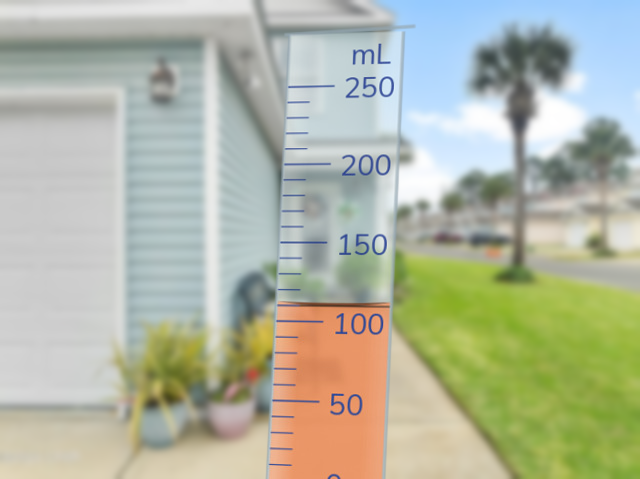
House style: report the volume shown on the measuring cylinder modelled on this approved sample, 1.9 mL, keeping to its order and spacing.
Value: 110 mL
